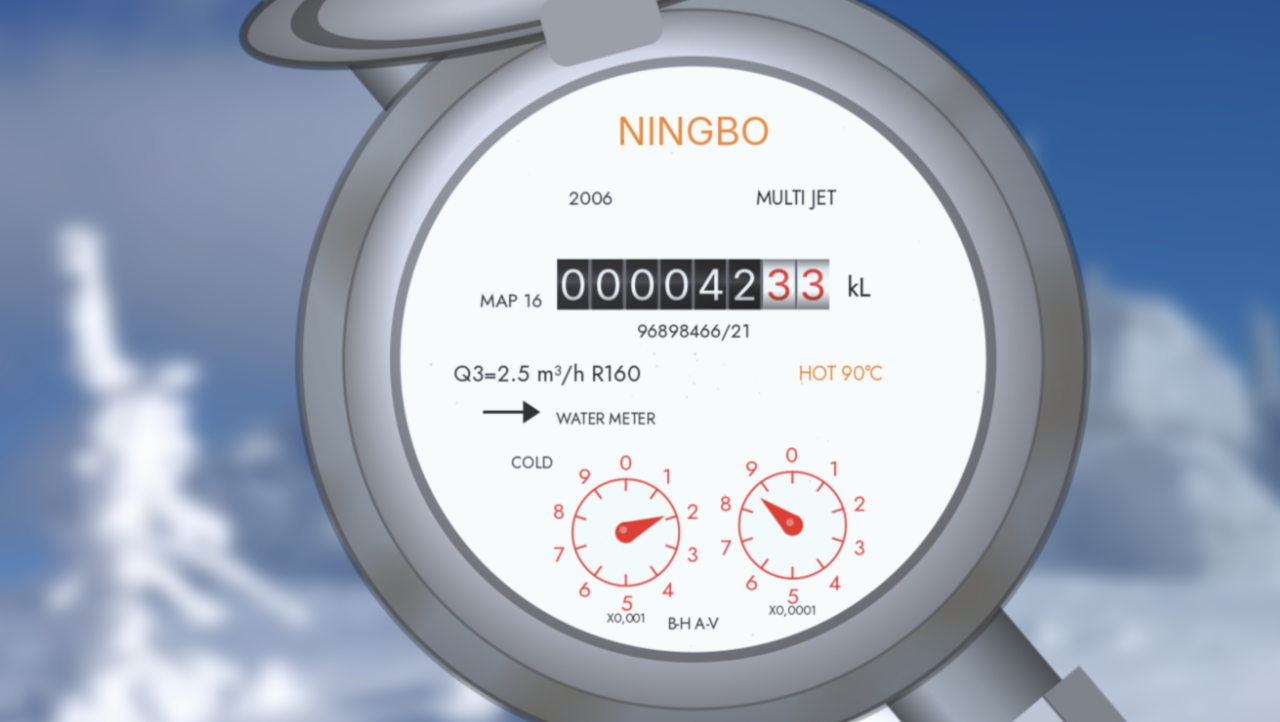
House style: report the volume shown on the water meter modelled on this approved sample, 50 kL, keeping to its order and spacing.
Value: 42.3318 kL
